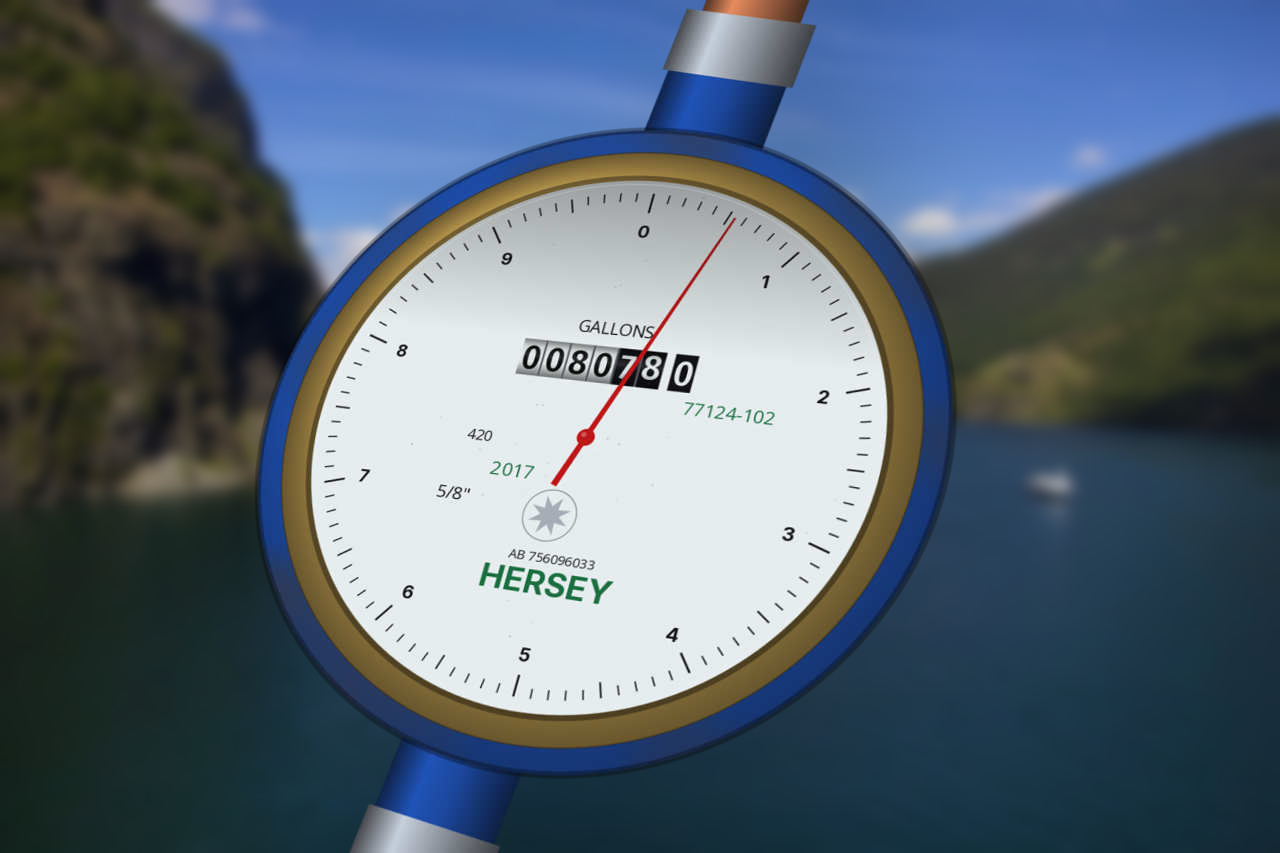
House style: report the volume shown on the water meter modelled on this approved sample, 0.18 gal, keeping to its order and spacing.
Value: 80780.5 gal
